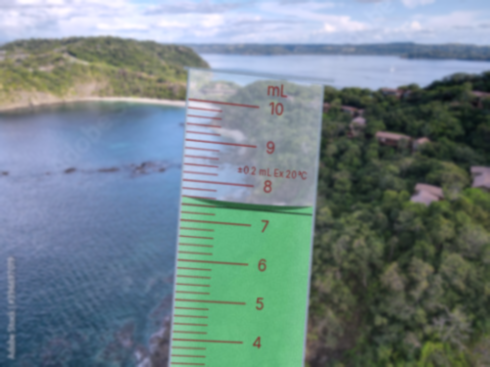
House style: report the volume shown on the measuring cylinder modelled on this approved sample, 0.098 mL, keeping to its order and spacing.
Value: 7.4 mL
